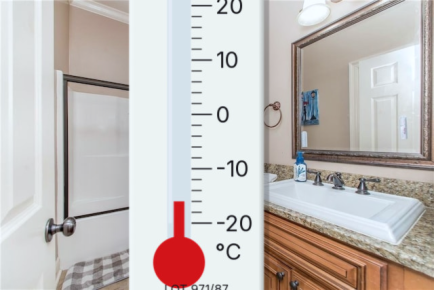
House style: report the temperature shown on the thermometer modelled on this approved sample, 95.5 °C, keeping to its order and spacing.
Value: -16 °C
